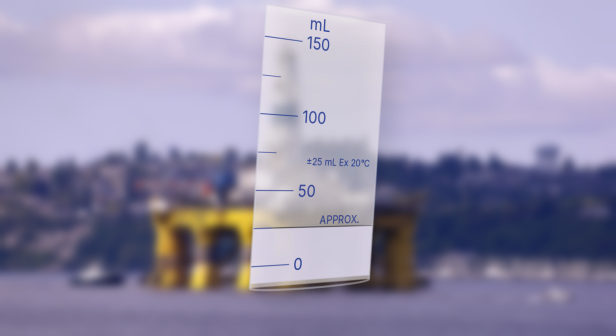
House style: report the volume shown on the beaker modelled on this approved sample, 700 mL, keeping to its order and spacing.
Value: 25 mL
